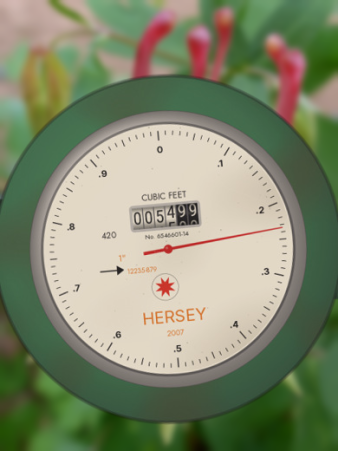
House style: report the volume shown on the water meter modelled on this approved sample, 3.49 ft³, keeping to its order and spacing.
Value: 5499.23 ft³
